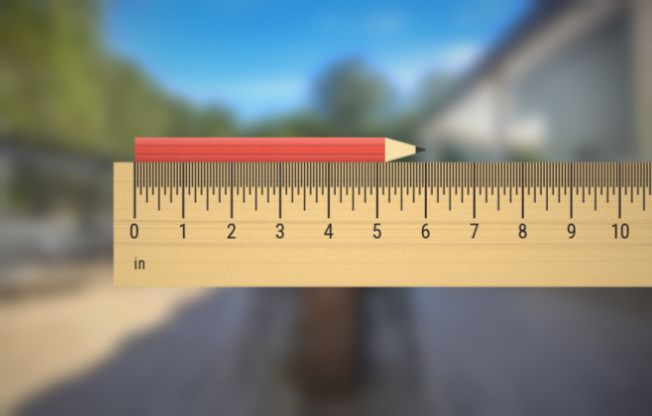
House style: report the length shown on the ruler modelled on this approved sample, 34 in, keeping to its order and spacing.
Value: 6 in
